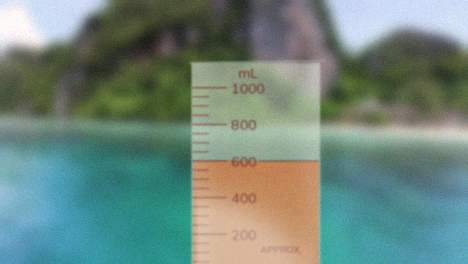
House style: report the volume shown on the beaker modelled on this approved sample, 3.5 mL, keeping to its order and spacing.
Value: 600 mL
